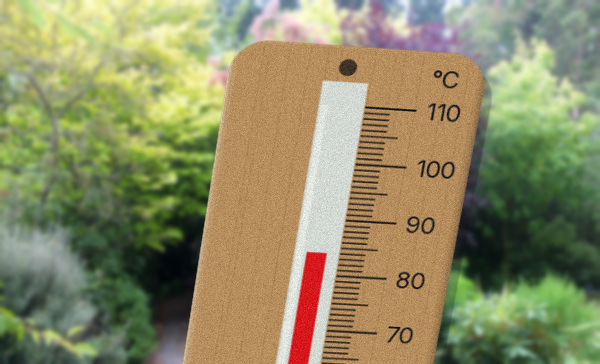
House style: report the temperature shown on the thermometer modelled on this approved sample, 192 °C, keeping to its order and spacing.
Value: 84 °C
